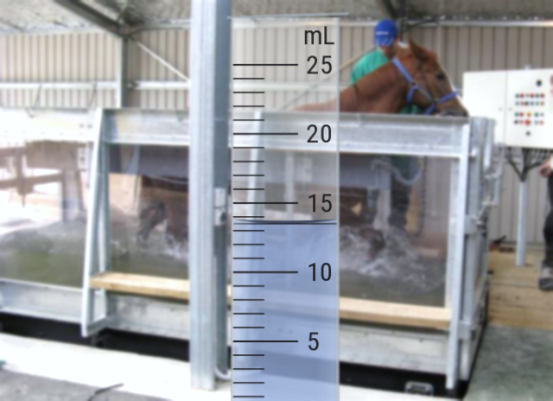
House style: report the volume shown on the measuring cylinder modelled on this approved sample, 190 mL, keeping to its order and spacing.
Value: 13.5 mL
